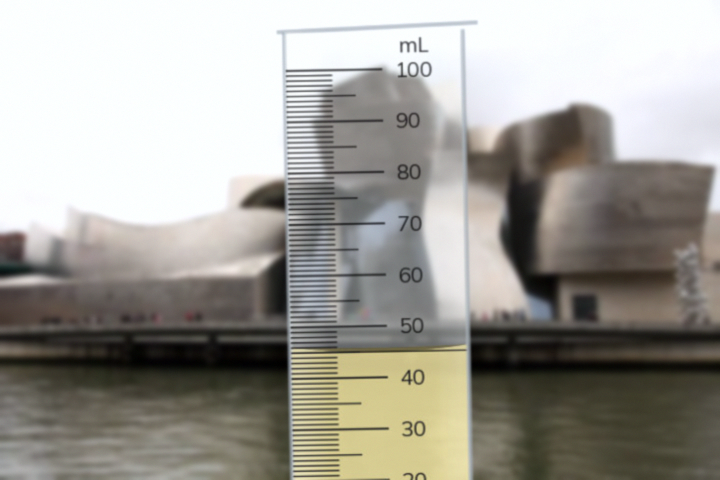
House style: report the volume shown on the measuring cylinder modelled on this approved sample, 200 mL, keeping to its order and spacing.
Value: 45 mL
